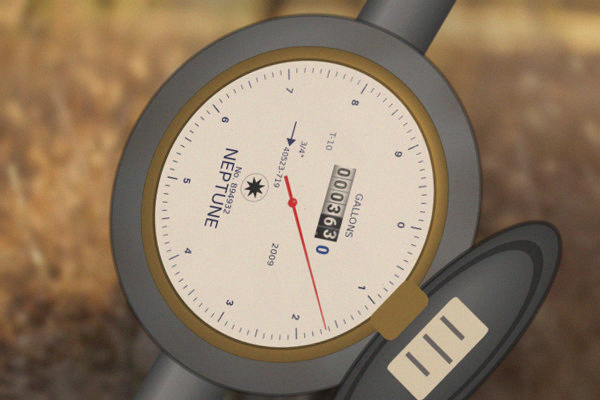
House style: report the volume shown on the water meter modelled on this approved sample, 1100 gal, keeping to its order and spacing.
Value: 3631.6 gal
